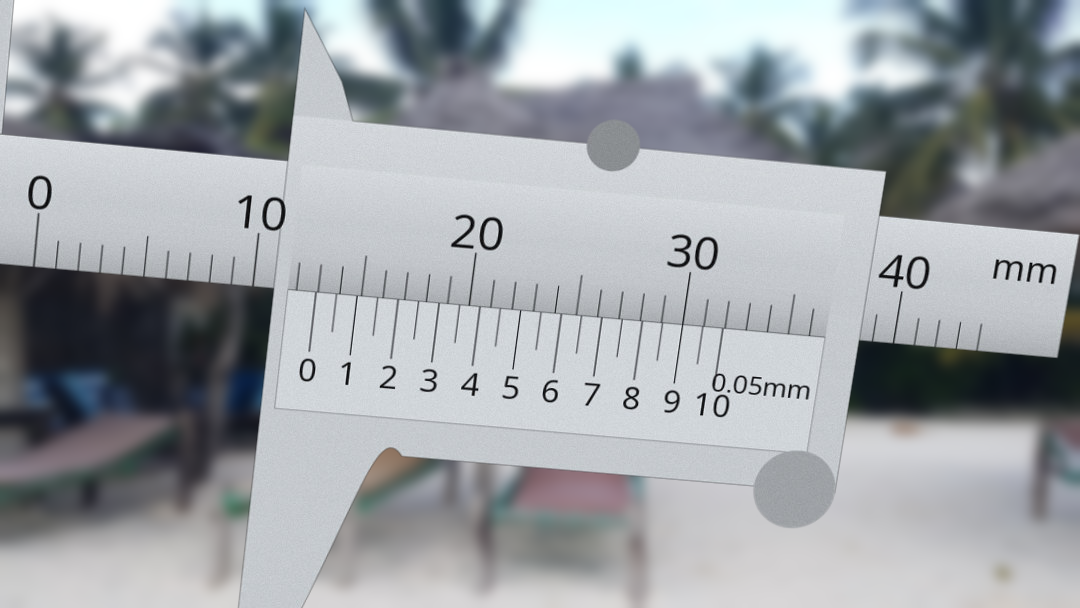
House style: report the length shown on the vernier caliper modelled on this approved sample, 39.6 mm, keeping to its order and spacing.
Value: 12.9 mm
